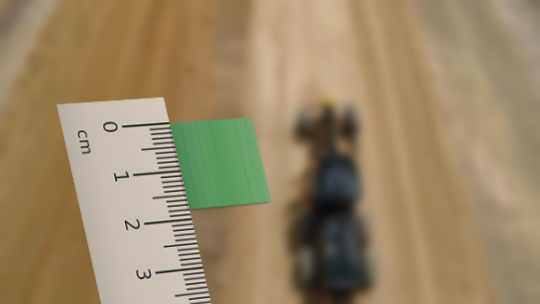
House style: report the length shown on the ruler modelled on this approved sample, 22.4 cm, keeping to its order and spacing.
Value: 1.8 cm
